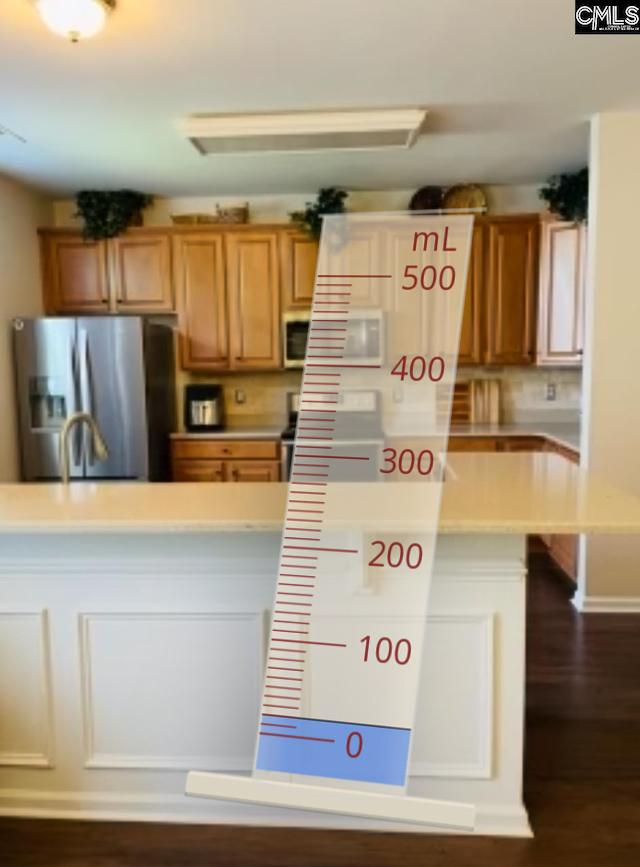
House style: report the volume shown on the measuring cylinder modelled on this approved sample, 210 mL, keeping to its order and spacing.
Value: 20 mL
